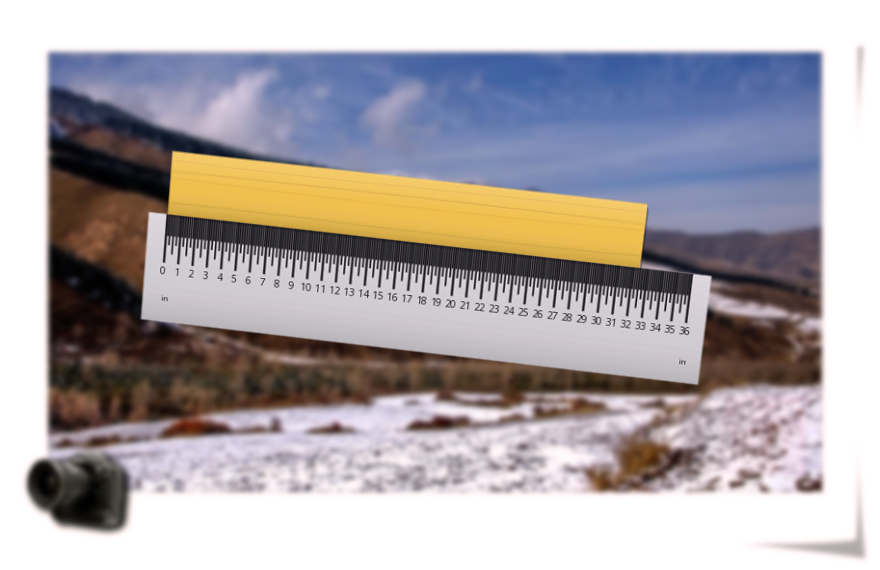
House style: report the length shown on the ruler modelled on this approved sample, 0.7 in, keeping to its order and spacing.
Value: 32.5 in
